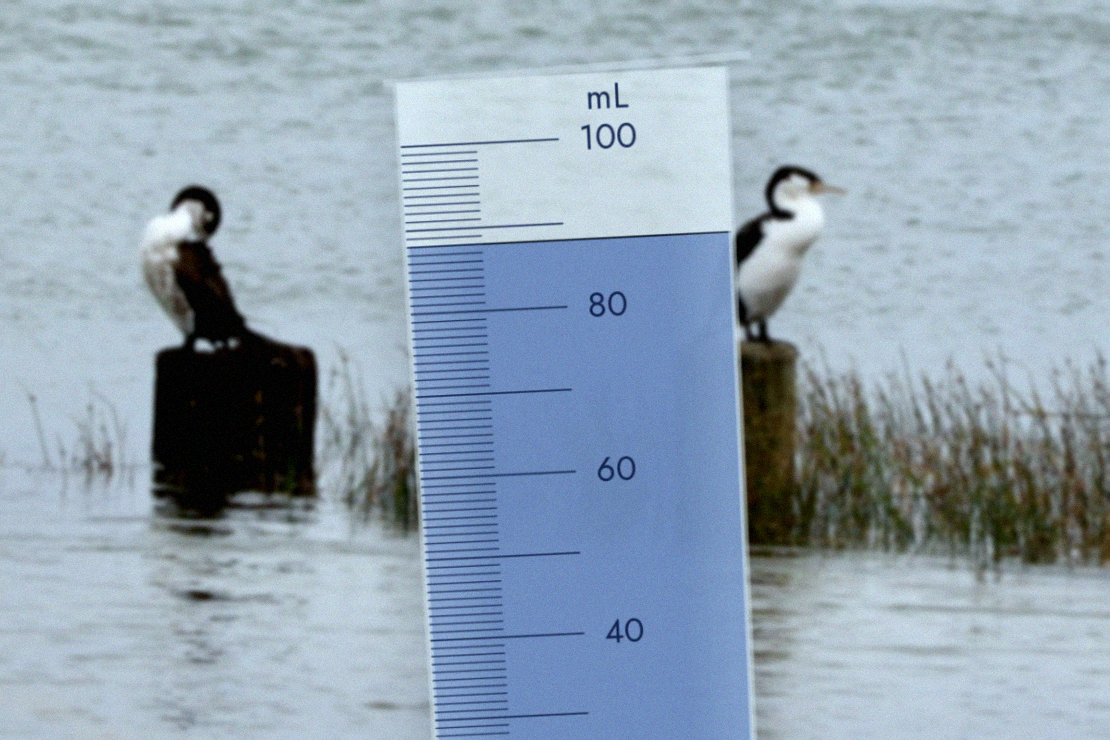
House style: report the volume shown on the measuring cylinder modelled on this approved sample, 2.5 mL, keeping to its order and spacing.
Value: 88 mL
